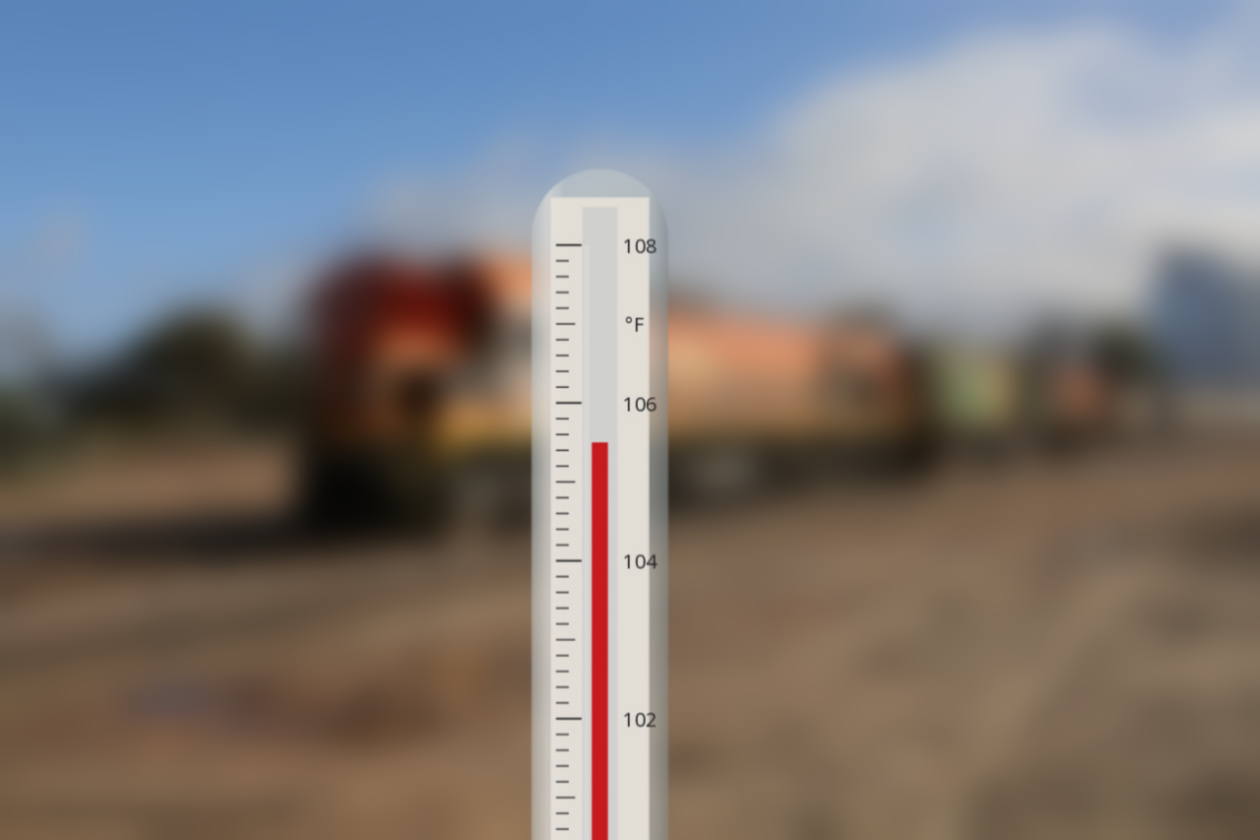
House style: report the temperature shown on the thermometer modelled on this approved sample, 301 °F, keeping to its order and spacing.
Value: 105.5 °F
